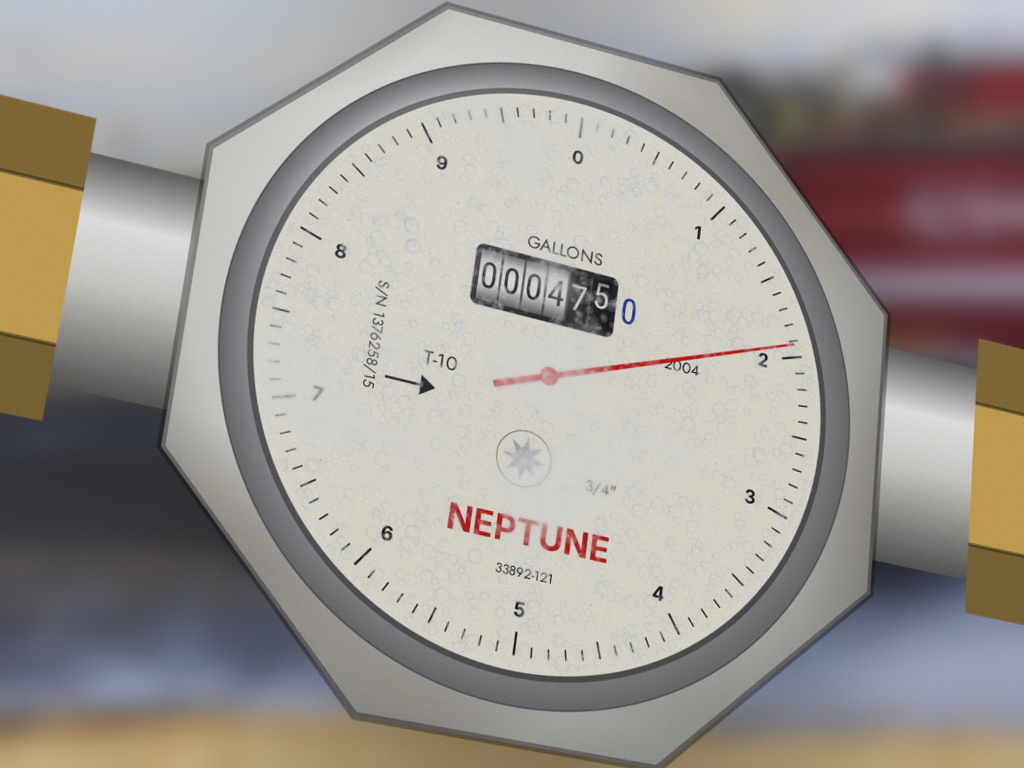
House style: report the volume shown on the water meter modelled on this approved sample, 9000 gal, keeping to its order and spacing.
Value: 4751.9 gal
